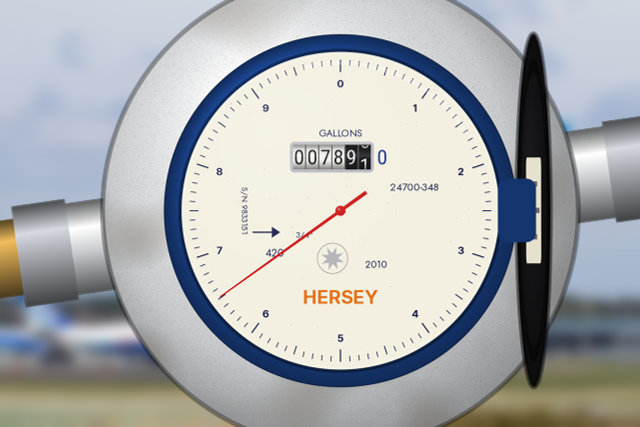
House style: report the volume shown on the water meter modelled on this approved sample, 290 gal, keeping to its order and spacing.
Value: 78906.5 gal
